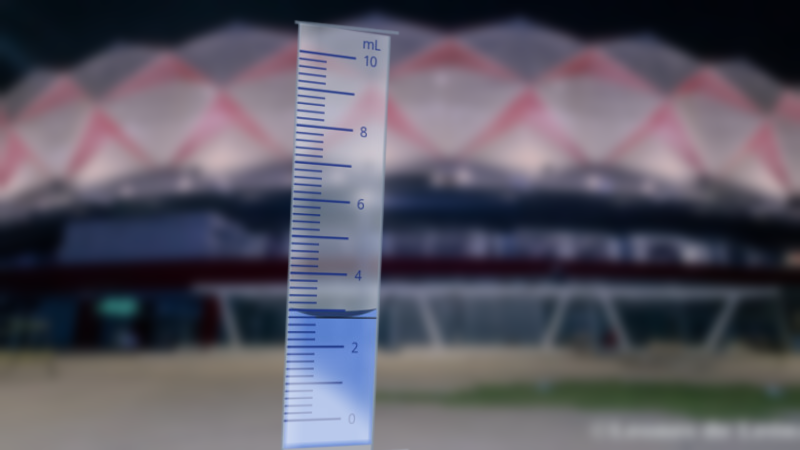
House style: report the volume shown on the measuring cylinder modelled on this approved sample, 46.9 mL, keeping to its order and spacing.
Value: 2.8 mL
